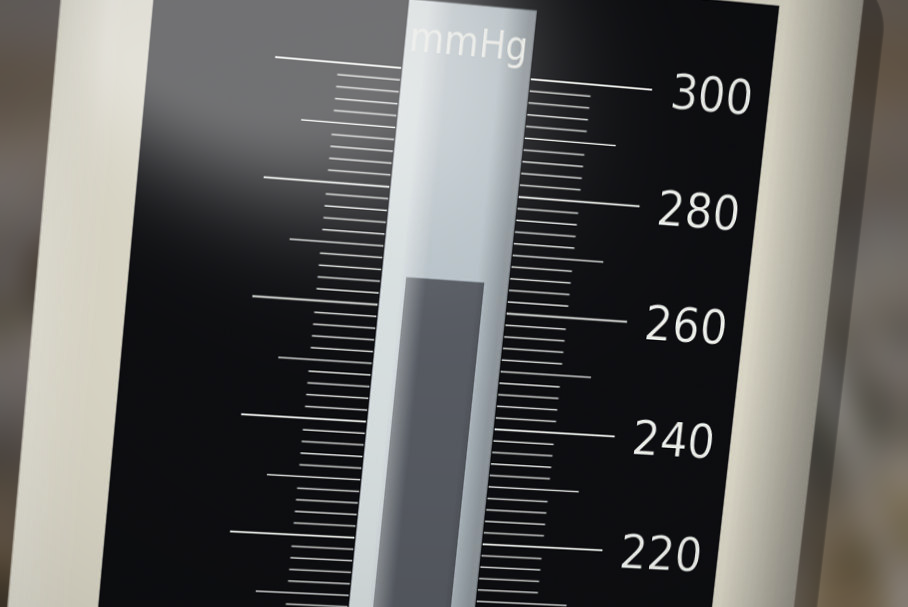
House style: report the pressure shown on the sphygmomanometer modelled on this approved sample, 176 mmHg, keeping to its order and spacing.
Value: 265 mmHg
